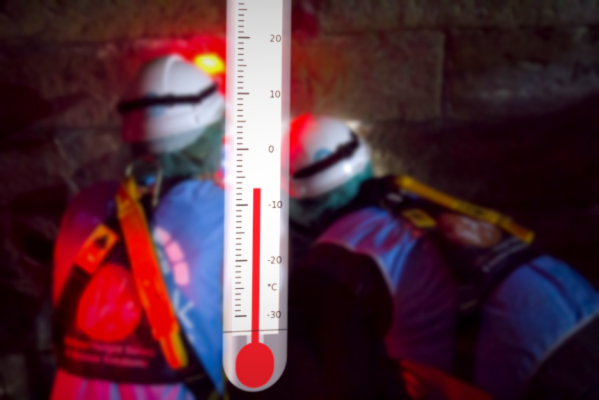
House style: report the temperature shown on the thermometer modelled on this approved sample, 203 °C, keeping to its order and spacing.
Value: -7 °C
